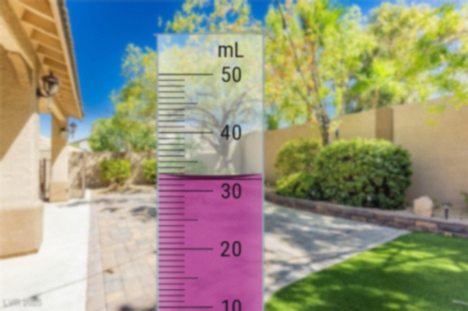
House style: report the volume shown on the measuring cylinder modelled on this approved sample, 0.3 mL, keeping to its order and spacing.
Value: 32 mL
